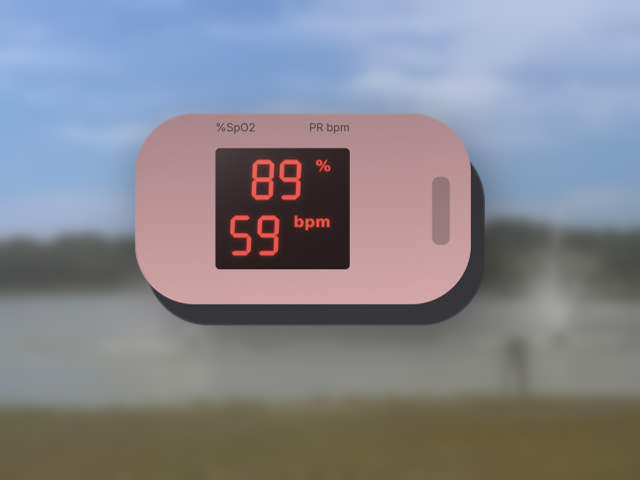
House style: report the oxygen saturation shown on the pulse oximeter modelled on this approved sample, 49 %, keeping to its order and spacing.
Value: 89 %
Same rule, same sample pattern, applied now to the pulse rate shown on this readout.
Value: 59 bpm
